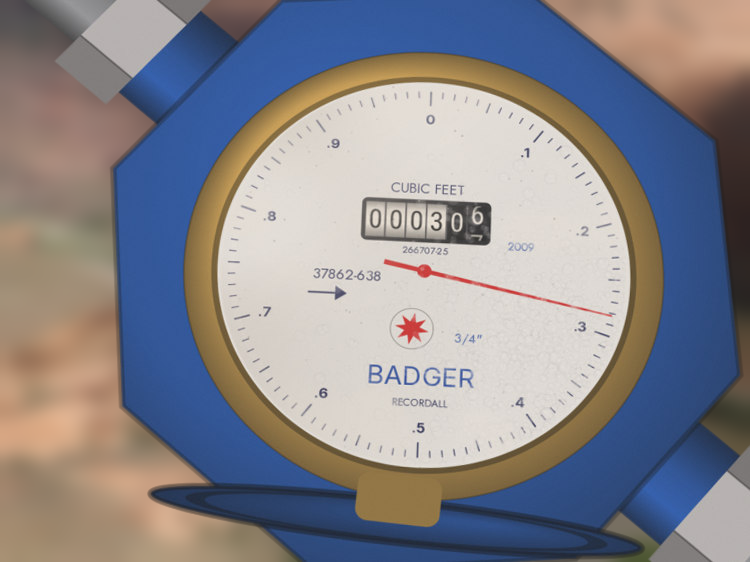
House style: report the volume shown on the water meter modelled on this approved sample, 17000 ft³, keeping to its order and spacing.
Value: 306.28 ft³
